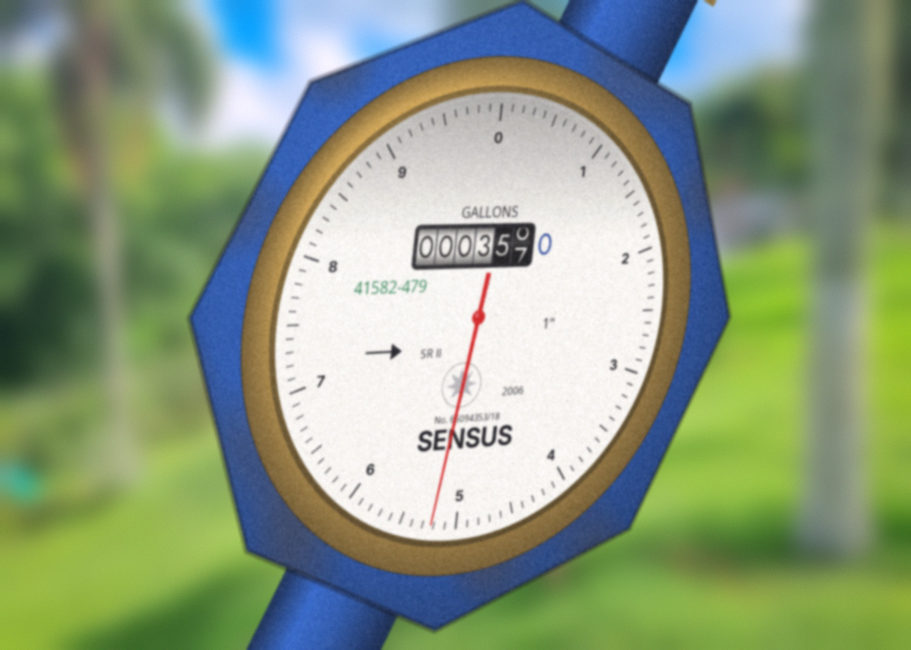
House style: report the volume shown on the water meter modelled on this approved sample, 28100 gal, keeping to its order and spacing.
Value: 3565.2 gal
